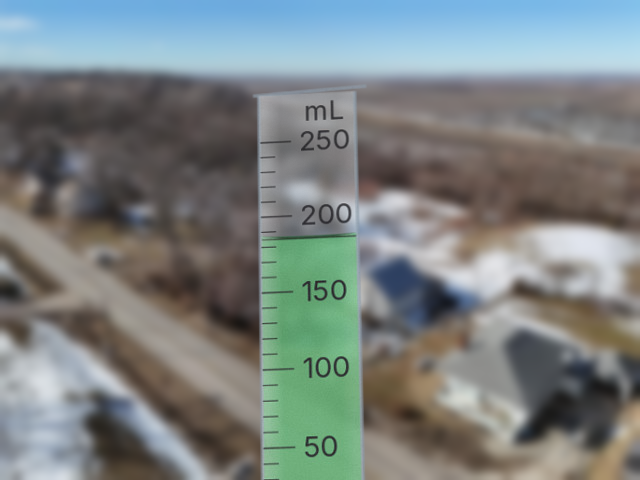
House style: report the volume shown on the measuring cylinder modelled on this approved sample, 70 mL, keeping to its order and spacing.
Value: 185 mL
